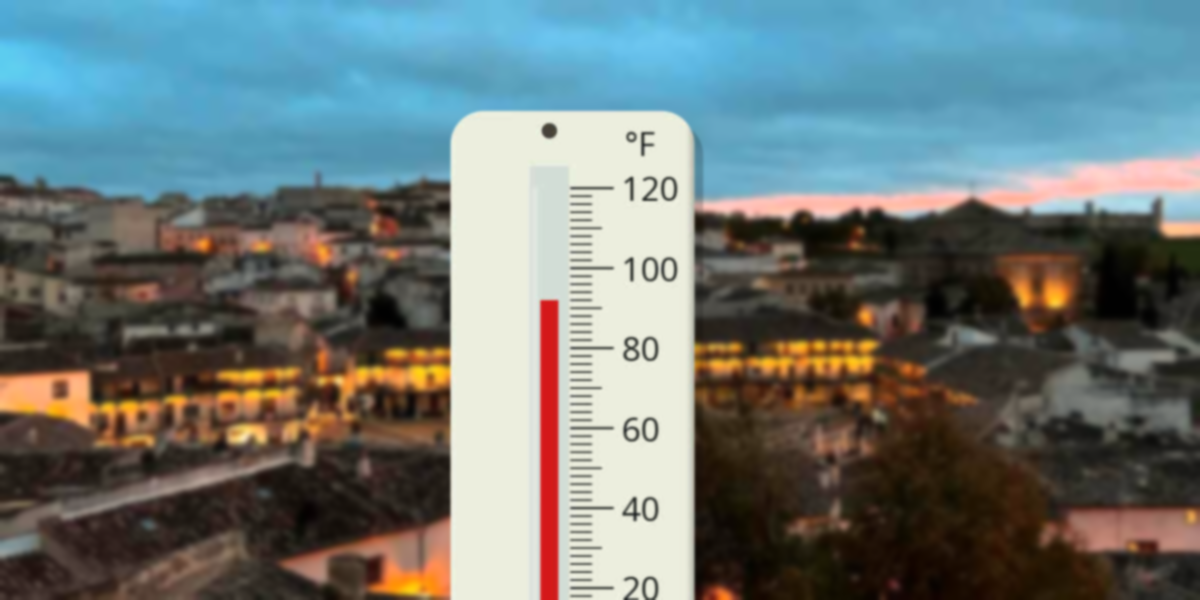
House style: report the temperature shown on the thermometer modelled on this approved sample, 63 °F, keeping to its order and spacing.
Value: 92 °F
